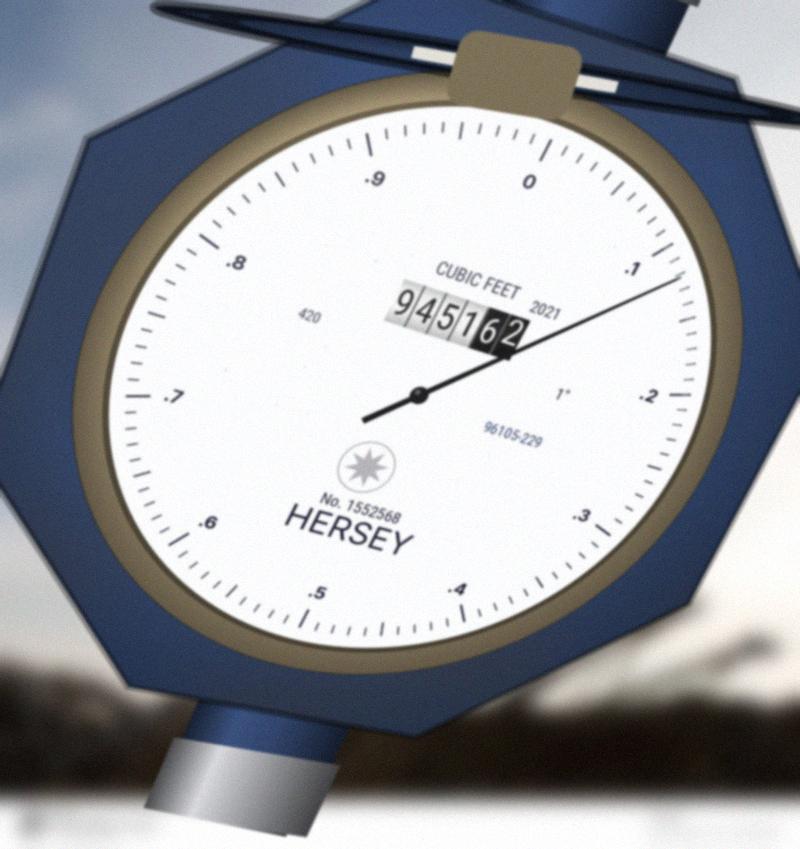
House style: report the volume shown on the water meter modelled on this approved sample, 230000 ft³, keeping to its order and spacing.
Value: 945162.12 ft³
